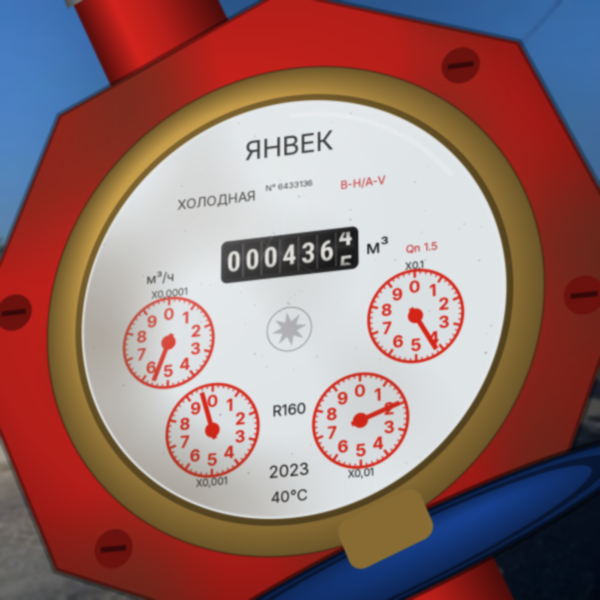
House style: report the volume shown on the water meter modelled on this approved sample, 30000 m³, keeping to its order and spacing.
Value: 4364.4195 m³
